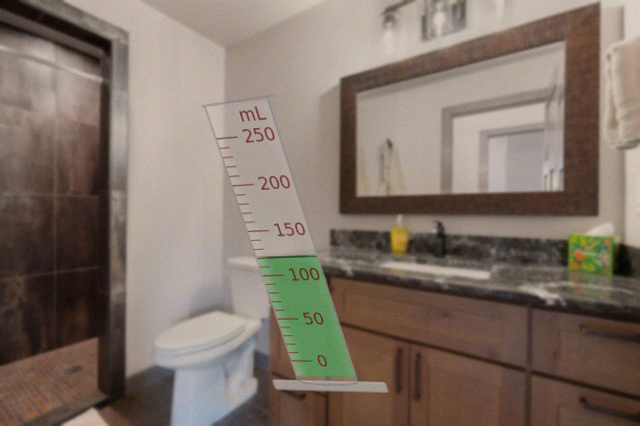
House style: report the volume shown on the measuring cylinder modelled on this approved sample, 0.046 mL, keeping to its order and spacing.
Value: 120 mL
